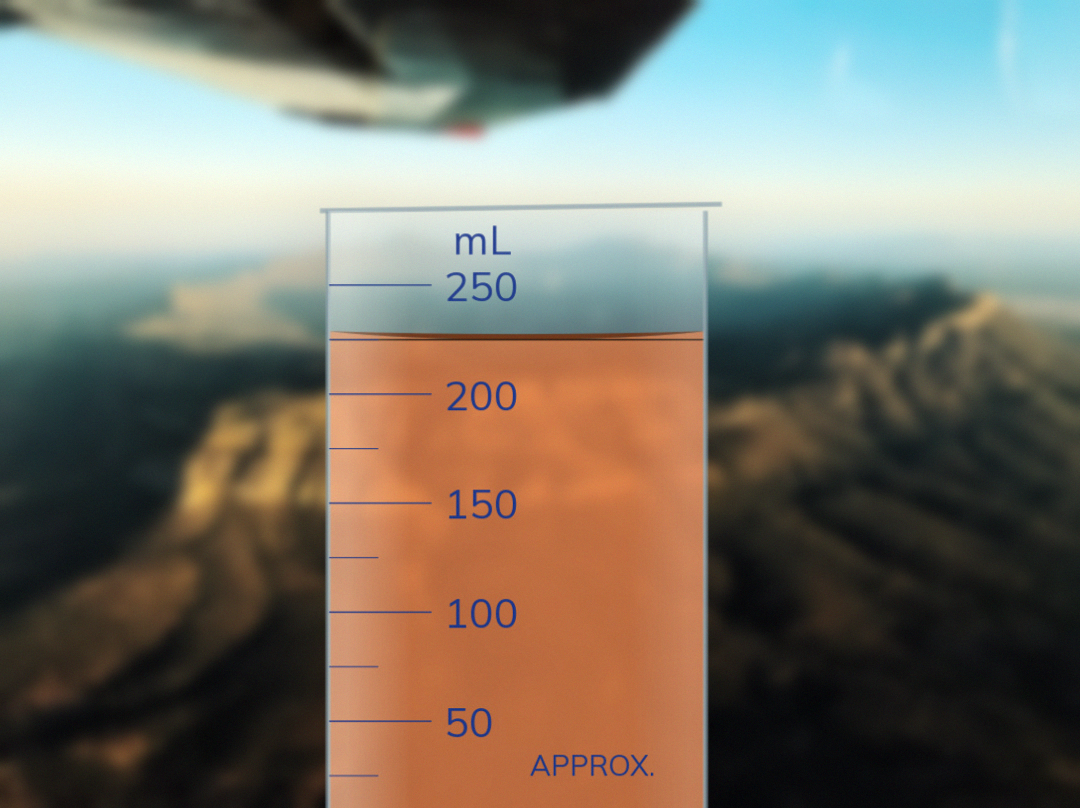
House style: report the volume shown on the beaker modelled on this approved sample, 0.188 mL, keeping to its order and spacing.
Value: 225 mL
